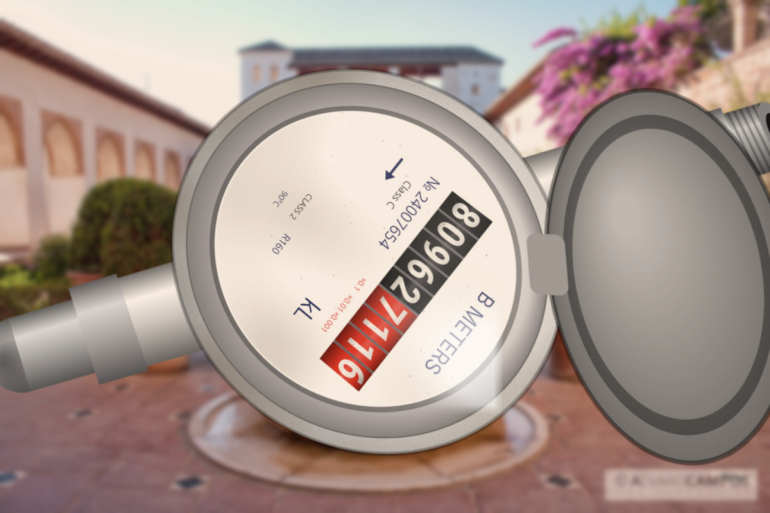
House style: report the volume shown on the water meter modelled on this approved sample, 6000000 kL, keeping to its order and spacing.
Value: 80962.7116 kL
